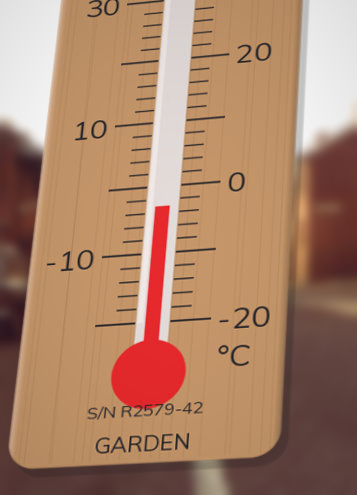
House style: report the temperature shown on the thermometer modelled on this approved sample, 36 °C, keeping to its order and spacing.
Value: -3 °C
